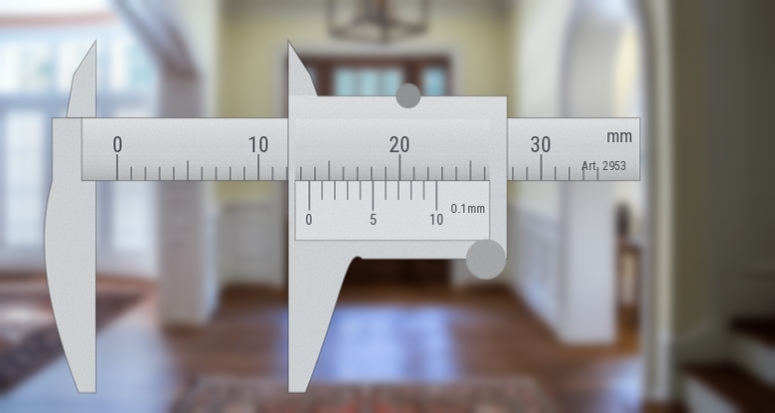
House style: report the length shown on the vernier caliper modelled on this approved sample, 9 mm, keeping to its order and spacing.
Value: 13.6 mm
